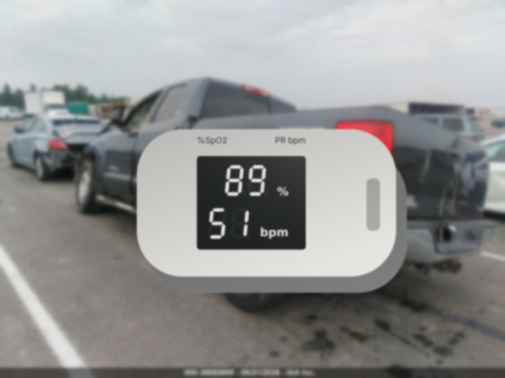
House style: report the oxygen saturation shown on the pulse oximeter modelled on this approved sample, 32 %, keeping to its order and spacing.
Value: 89 %
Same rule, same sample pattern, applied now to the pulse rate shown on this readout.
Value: 51 bpm
